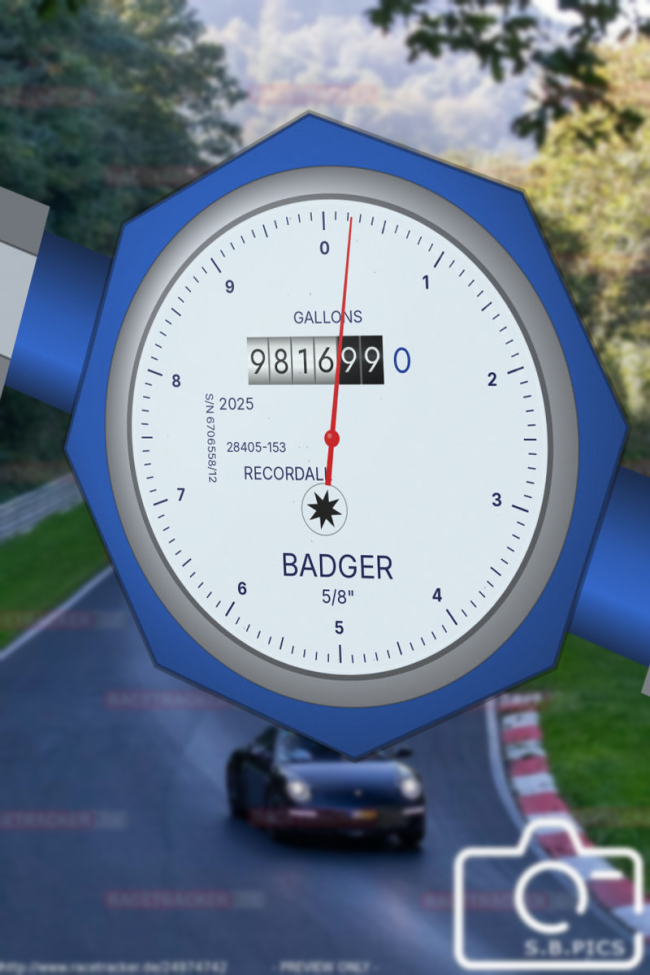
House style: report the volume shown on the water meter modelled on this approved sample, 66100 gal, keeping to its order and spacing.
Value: 9816990.2 gal
